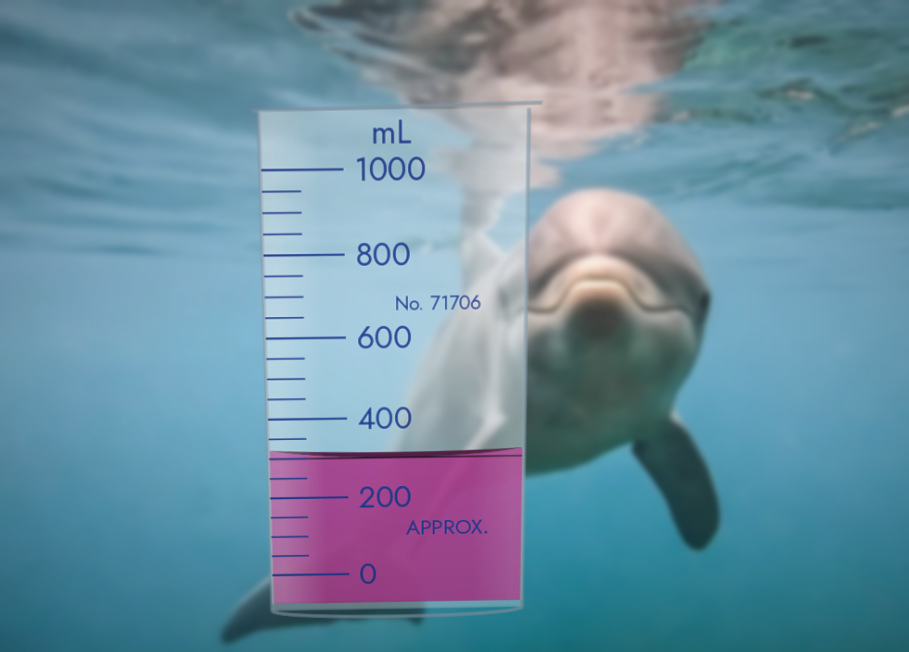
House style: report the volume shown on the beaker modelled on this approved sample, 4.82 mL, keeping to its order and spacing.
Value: 300 mL
